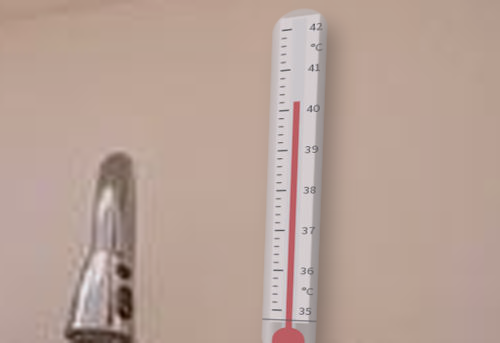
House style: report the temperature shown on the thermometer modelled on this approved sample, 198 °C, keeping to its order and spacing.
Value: 40.2 °C
